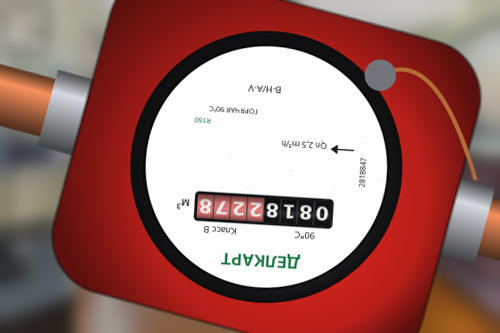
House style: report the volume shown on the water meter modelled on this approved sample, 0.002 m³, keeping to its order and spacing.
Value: 818.2278 m³
